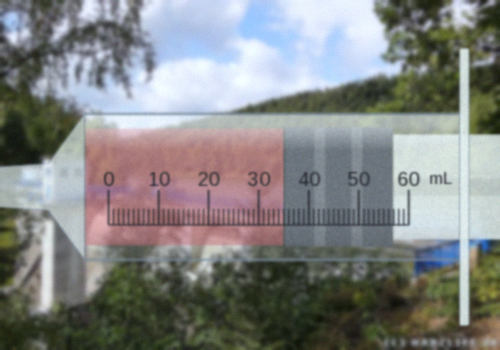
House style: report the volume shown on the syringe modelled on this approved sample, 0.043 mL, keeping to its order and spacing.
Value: 35 mL
